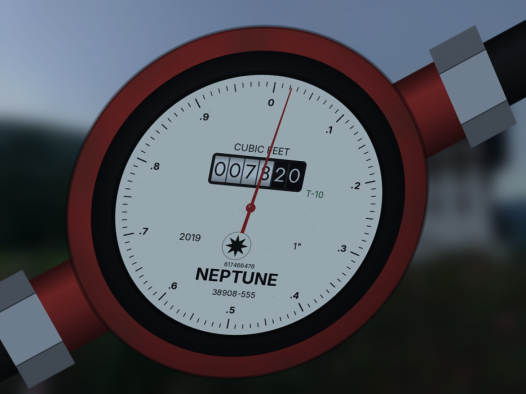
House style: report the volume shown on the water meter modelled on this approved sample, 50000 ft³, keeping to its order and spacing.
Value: 7820.02 ft³
